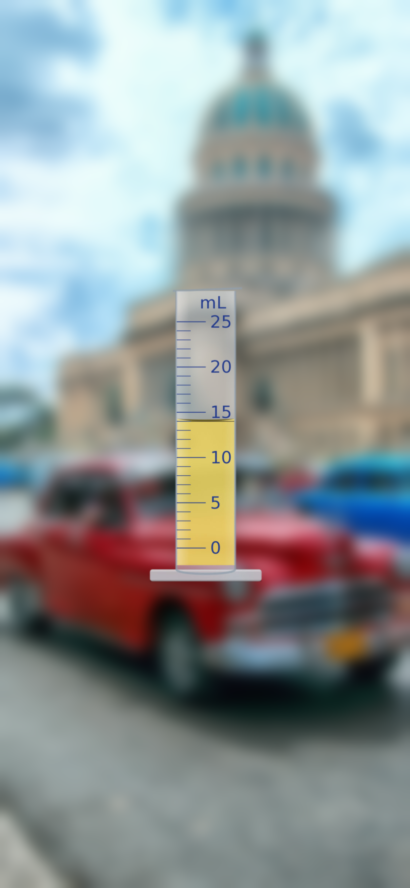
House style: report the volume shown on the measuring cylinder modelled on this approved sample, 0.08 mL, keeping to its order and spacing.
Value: 14 mL
